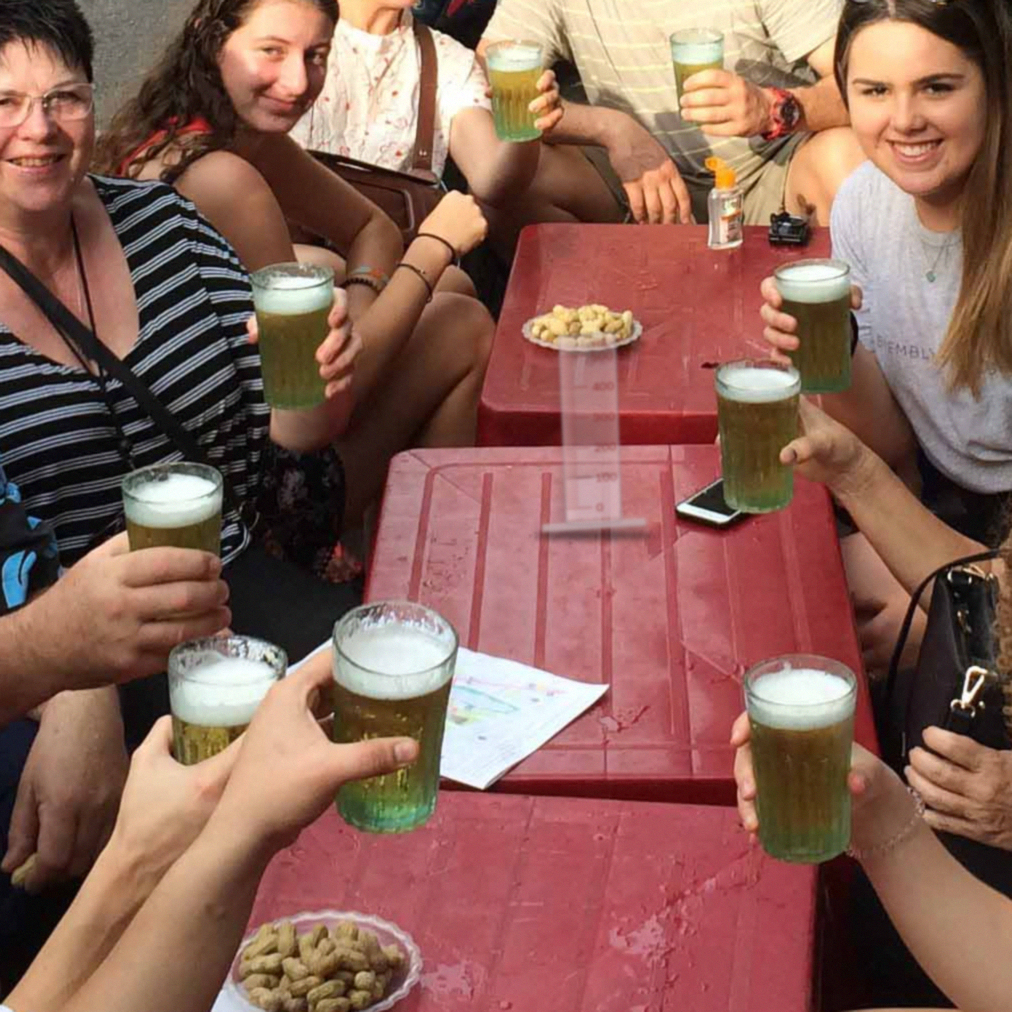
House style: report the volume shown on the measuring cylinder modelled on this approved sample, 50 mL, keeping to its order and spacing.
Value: 100 mL
